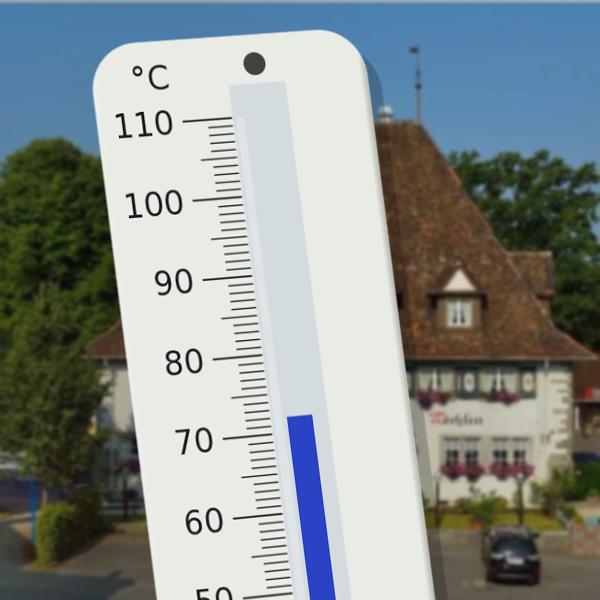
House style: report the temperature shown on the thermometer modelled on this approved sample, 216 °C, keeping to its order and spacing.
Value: 72 °C
